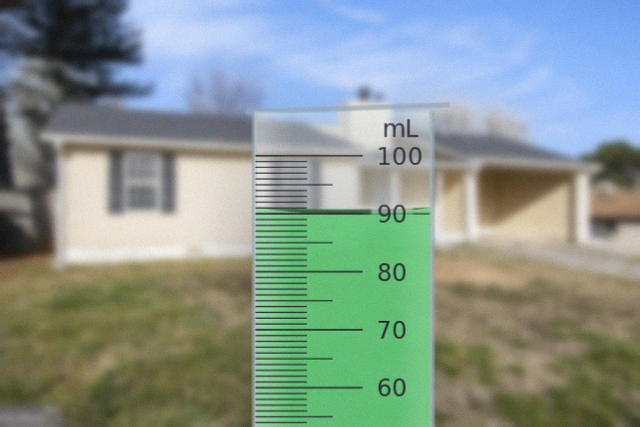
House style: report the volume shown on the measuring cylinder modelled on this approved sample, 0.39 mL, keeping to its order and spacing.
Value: 90 mL
